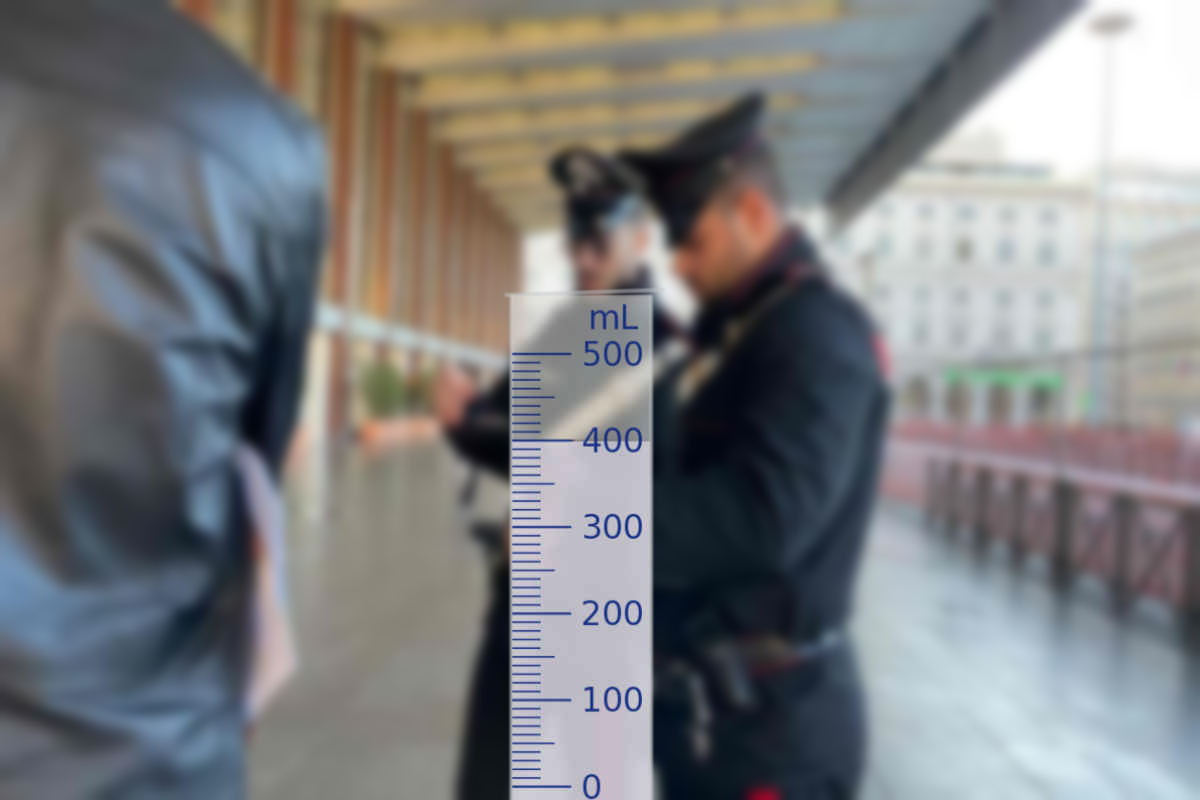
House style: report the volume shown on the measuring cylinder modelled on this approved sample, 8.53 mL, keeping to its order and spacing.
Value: 400 mL
